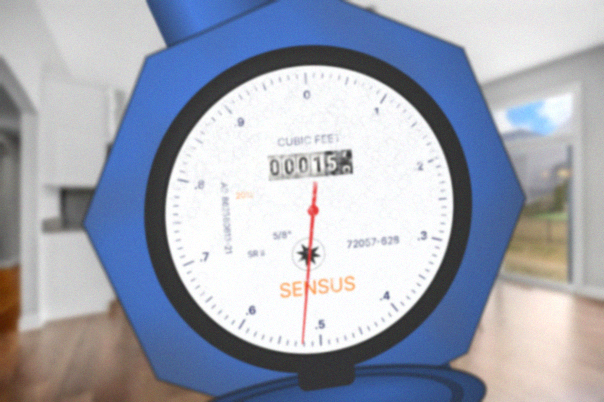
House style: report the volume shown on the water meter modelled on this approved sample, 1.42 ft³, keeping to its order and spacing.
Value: 157.52 ft³
